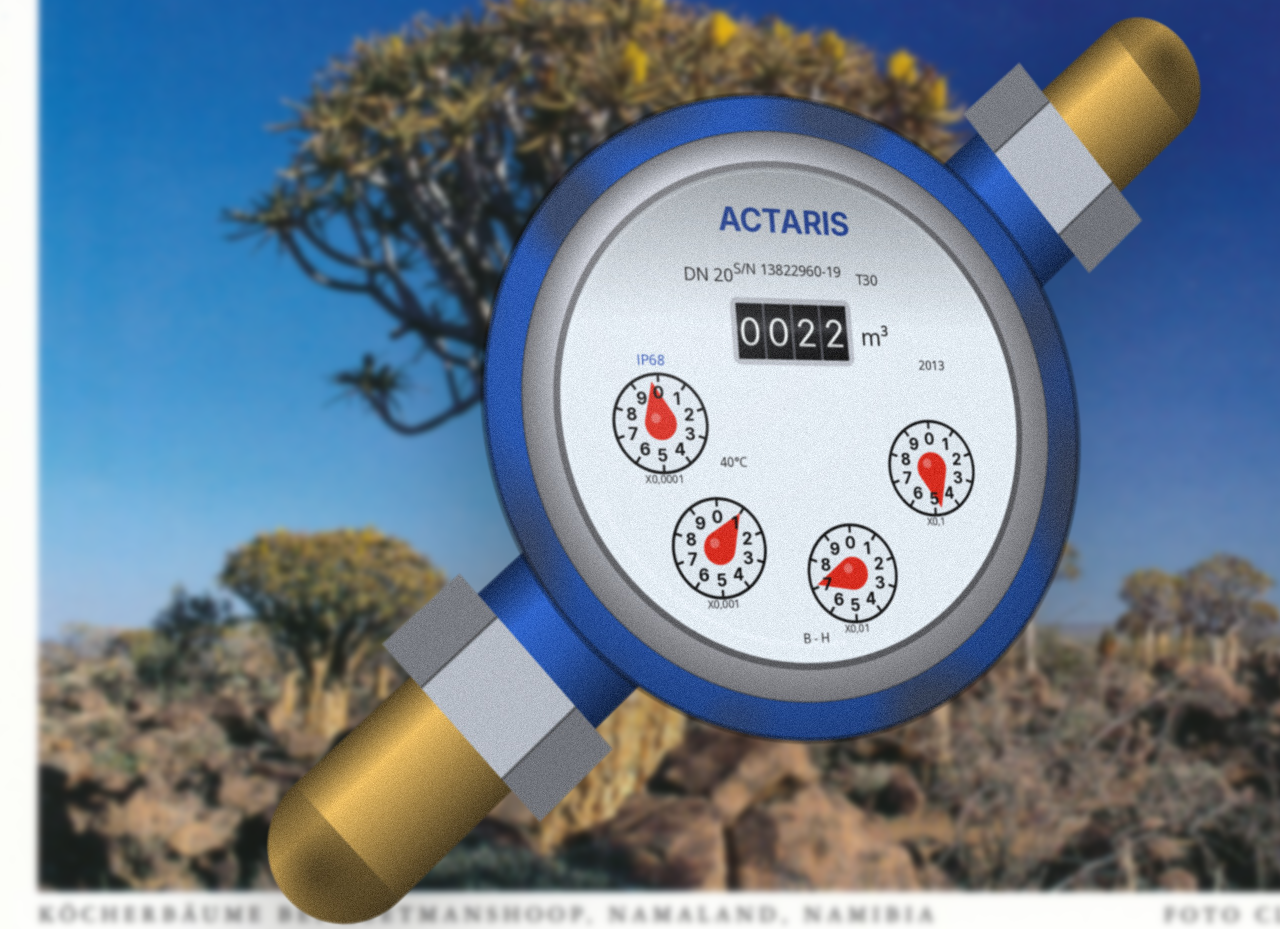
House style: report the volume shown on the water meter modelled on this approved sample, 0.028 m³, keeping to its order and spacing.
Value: 22.4709 m³
